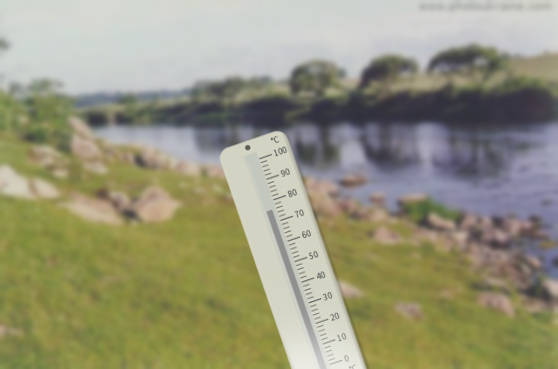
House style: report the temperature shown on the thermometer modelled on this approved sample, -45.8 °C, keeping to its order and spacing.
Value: 76 °C
